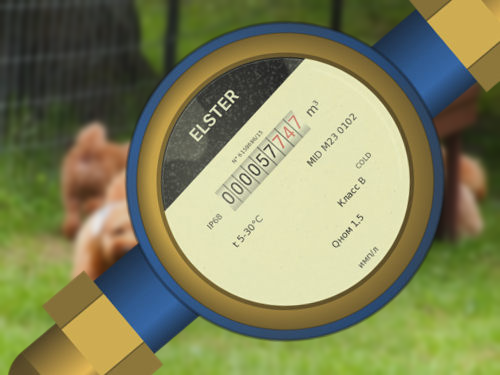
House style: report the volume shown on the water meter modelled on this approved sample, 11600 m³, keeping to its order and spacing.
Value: 57.747 m³
